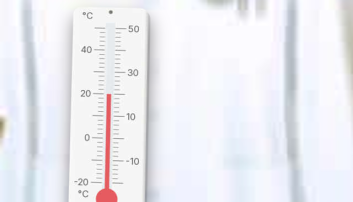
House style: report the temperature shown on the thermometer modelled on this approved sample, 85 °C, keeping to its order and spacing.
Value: 20 °C
